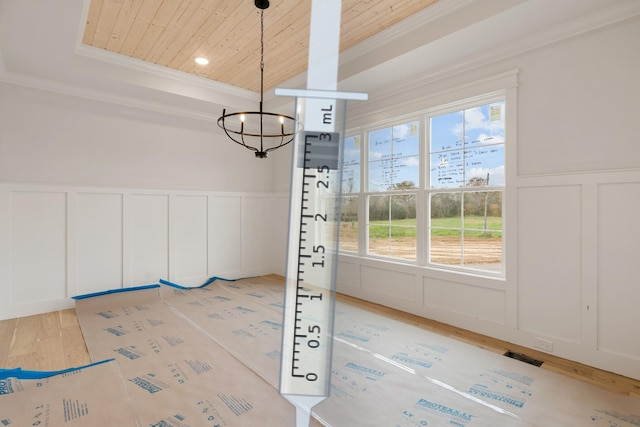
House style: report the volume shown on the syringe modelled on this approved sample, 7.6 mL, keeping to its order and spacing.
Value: 2.6 mL
